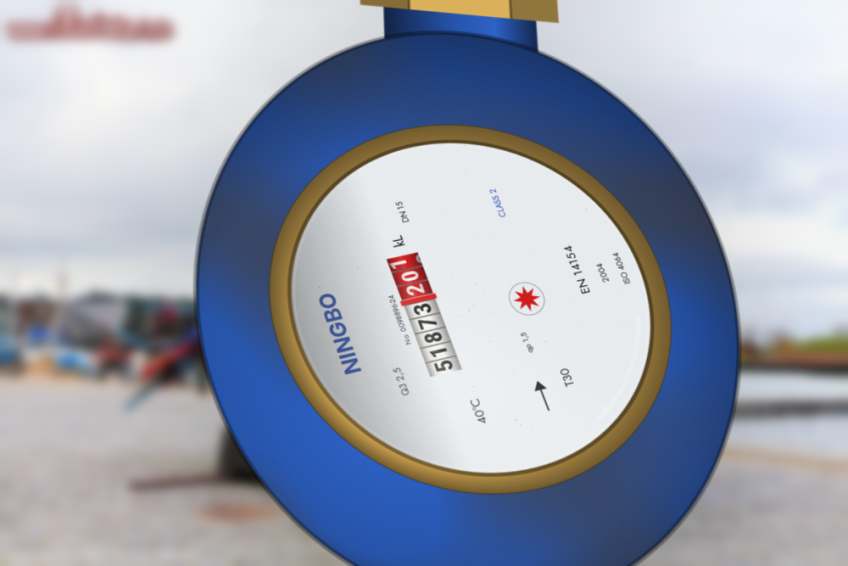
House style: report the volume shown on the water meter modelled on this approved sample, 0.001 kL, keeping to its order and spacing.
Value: 51873.201 kL
